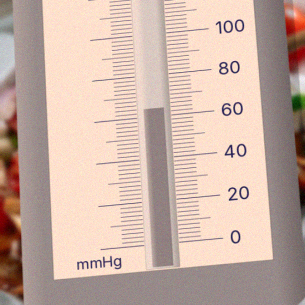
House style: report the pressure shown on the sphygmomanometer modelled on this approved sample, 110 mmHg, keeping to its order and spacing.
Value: 64 mmHg
